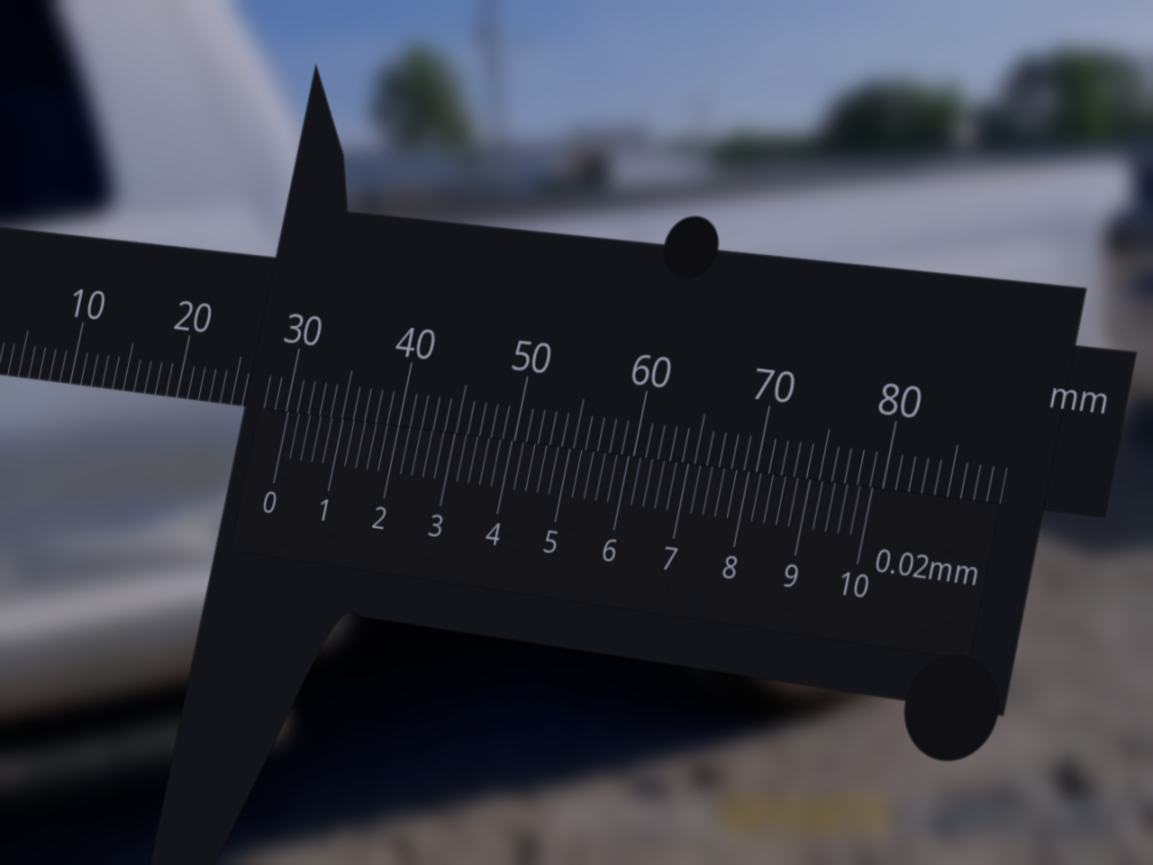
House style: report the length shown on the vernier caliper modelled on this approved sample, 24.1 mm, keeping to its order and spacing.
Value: 30.2 mm
